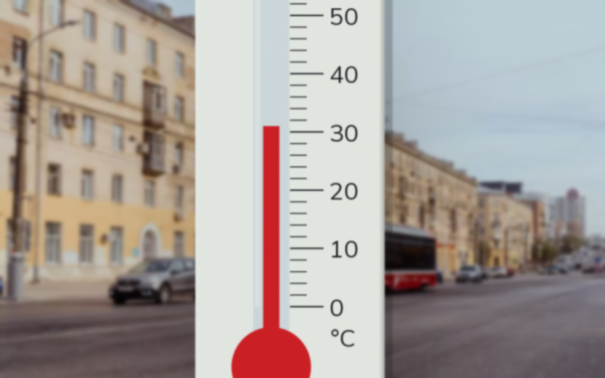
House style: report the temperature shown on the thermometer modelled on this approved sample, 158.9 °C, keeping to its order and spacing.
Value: 31 °C
